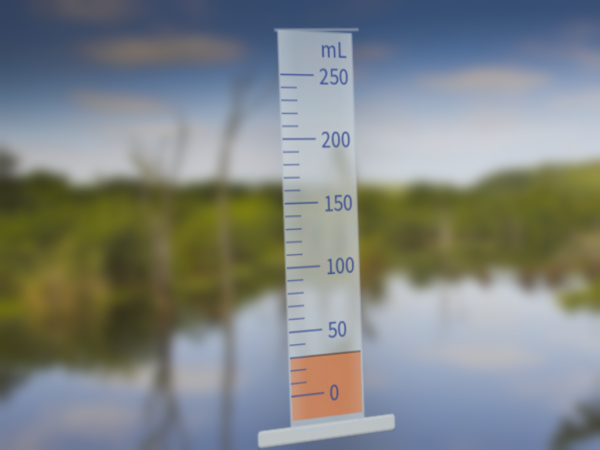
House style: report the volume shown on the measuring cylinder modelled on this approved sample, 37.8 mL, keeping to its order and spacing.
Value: 30 mL
